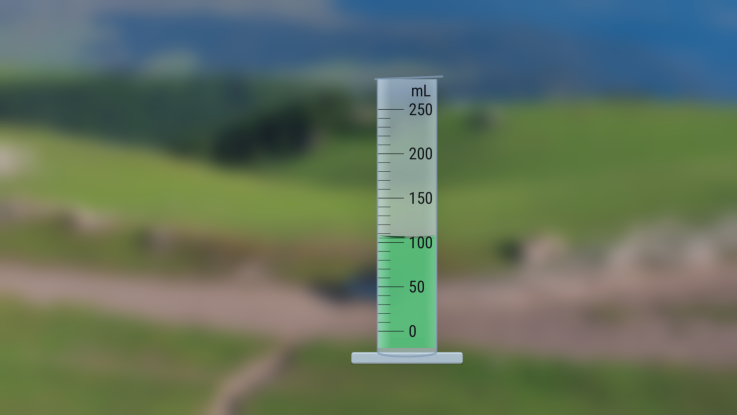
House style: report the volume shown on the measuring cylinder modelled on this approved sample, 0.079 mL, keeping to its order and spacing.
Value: 105 mL
